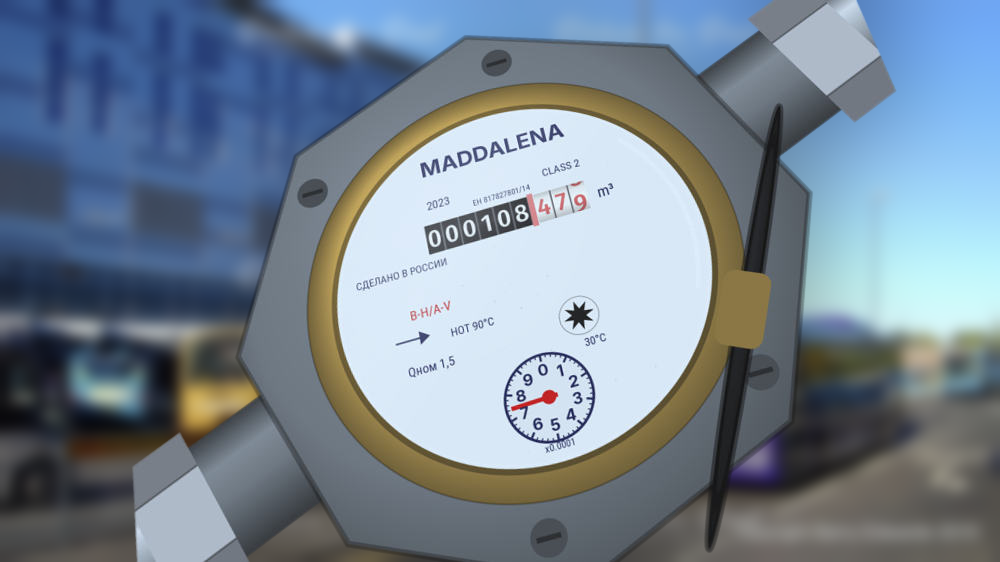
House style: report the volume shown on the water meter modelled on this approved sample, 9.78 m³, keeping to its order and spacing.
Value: 108.4787 m³
